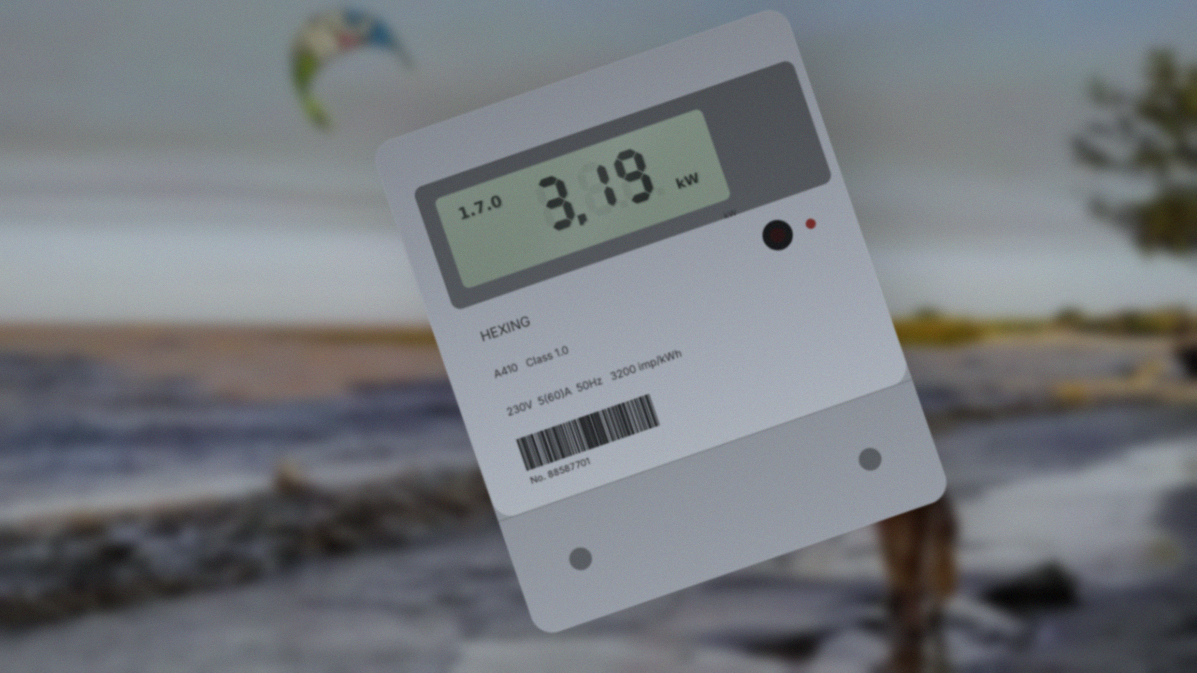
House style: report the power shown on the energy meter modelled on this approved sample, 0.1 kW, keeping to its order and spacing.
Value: 3.19 kW
